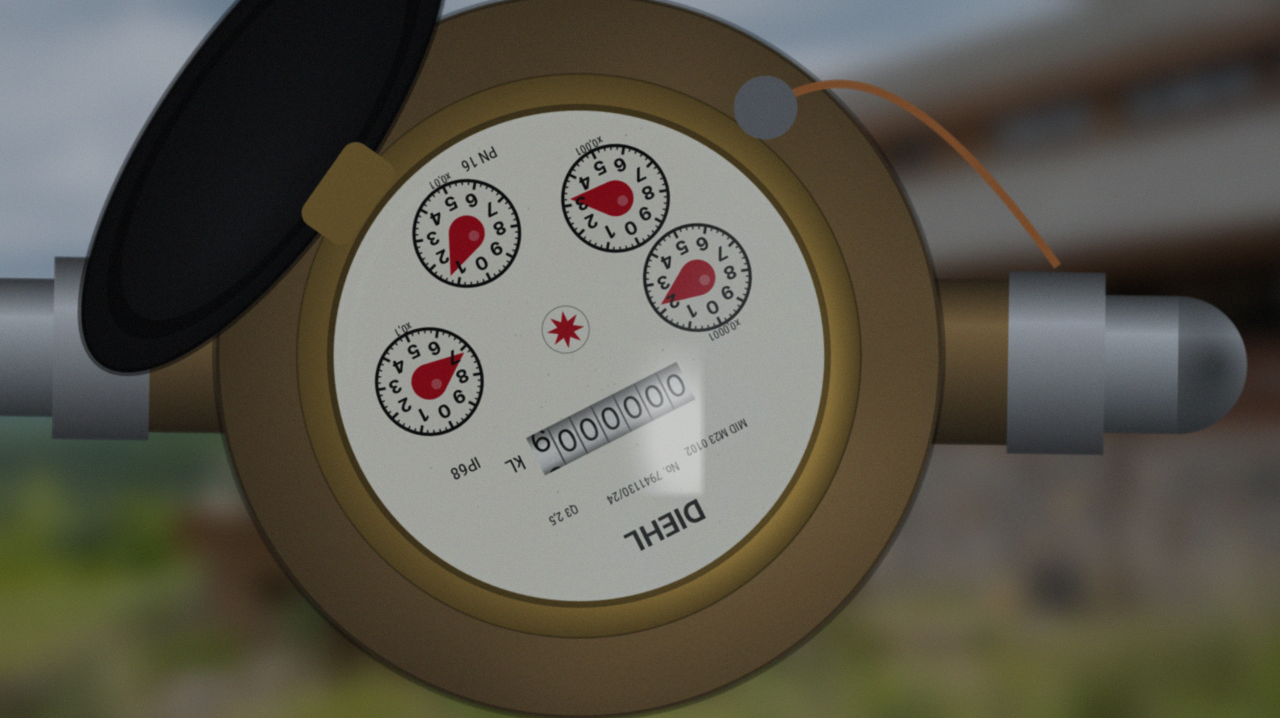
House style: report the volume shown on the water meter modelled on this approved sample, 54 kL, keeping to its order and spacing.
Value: 8.7132 kL
